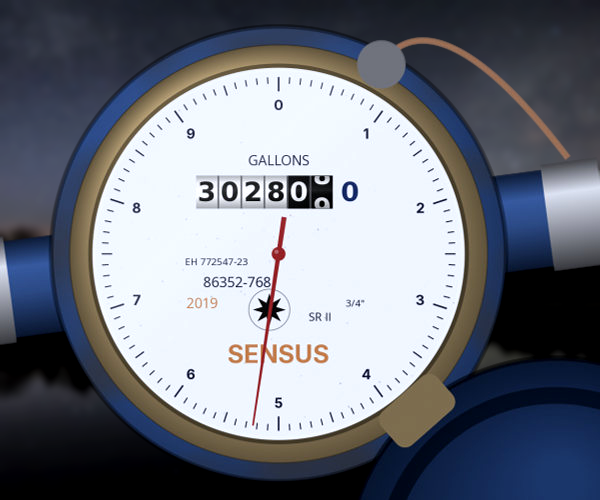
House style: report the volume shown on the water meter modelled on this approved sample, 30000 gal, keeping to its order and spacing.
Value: 3028085.2 gal
